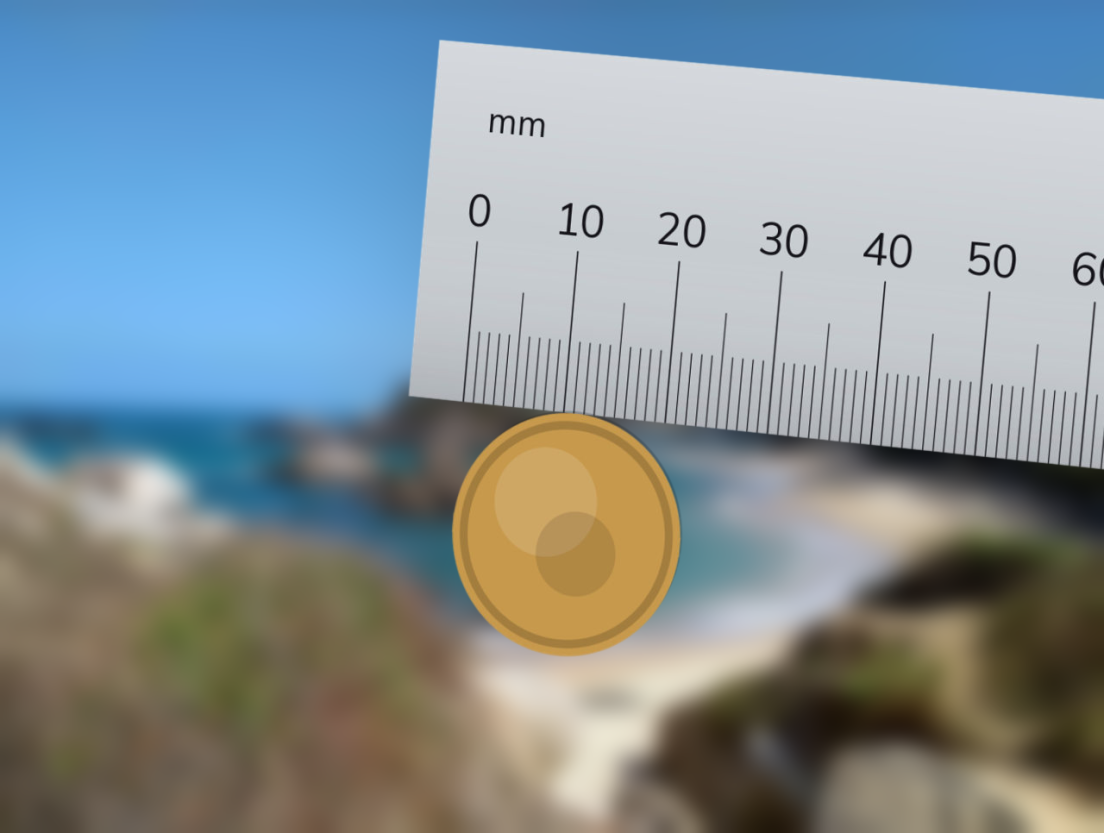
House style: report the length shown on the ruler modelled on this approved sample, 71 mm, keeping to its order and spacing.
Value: 22.5 mm
